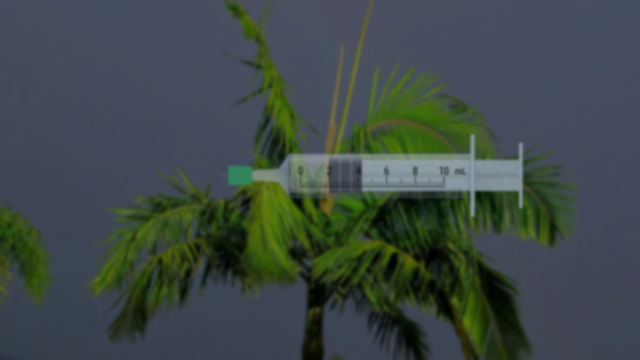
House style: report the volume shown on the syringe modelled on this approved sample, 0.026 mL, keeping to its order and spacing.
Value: 2 mL
